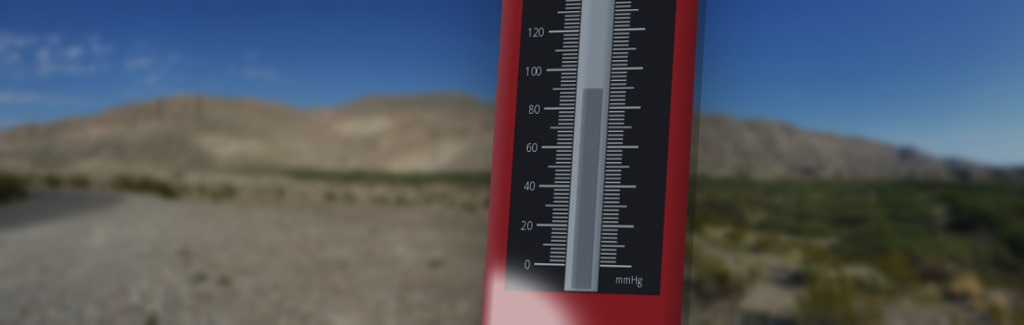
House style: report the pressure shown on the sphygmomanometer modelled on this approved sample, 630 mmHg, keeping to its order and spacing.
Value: 90 mmHg
